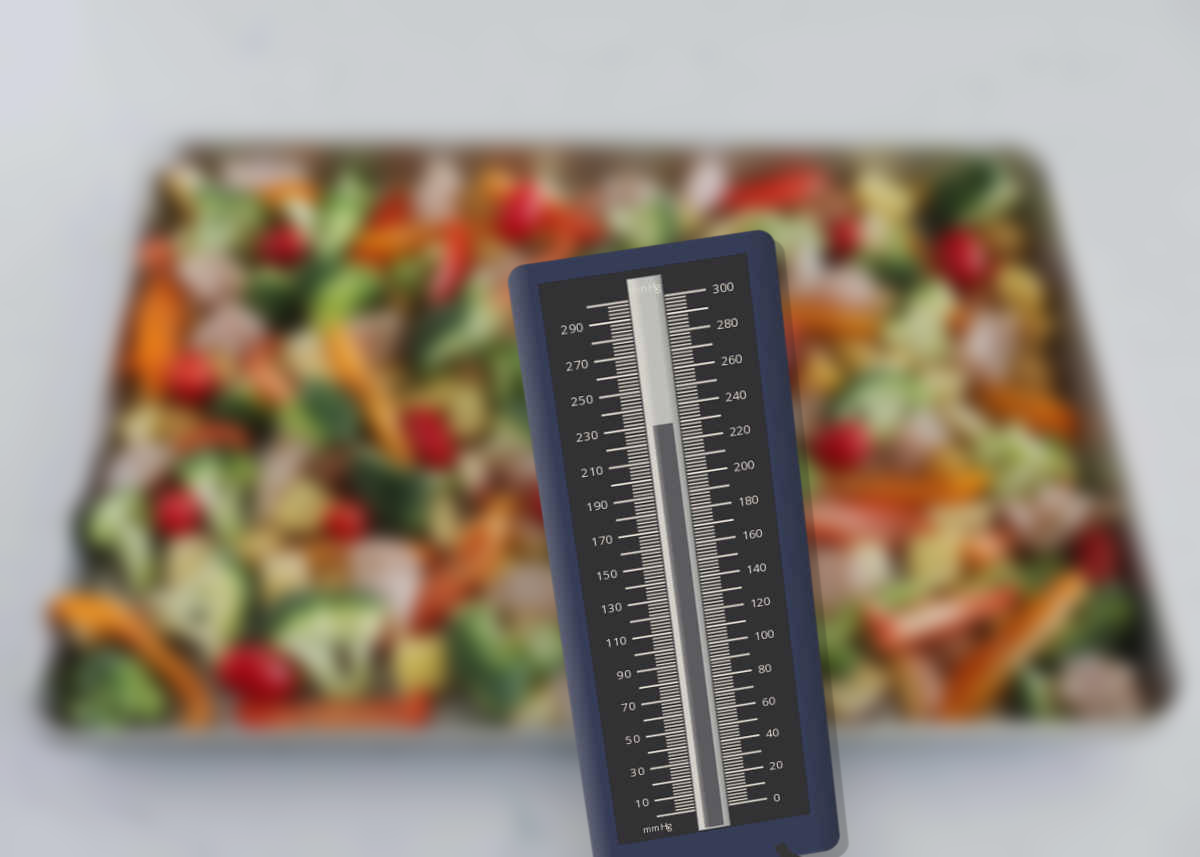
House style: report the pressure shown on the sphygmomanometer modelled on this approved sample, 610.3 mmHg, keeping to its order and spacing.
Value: 230 mmHg
